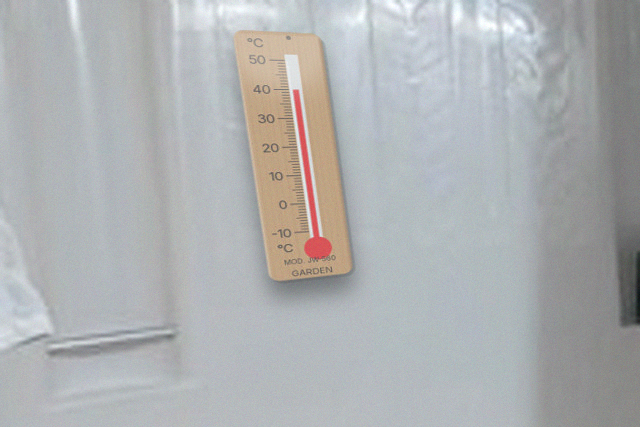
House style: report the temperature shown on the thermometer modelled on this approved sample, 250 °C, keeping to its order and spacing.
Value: 40 °C
